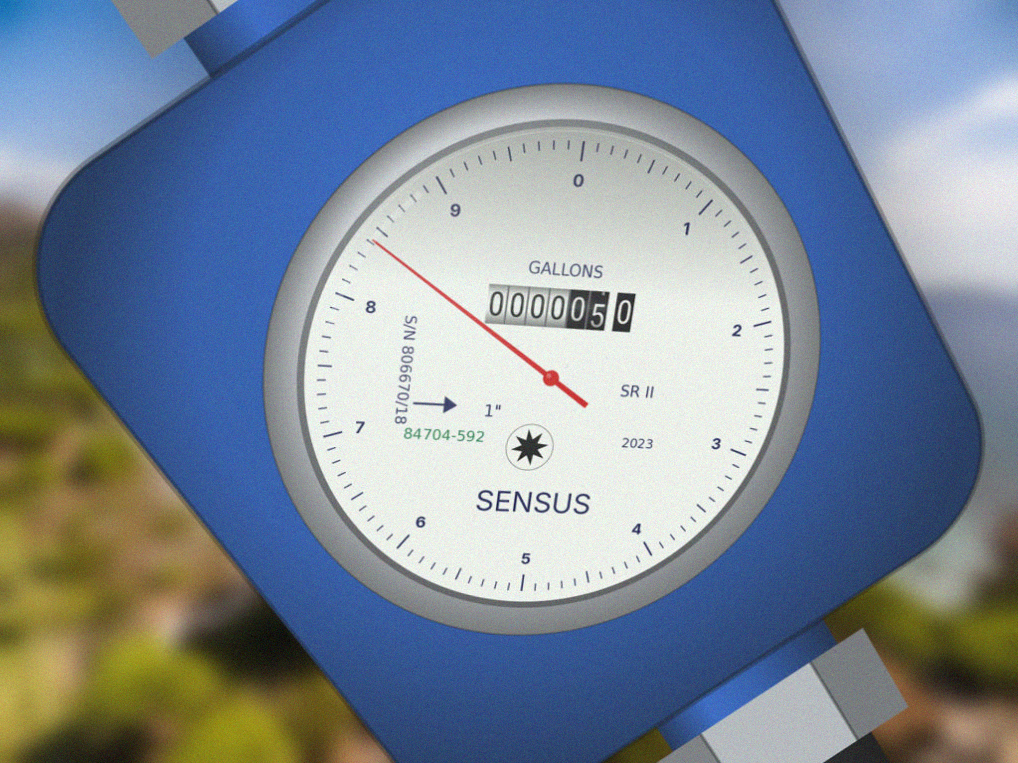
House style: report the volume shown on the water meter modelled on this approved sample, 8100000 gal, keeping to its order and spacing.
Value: 48.4 gal
